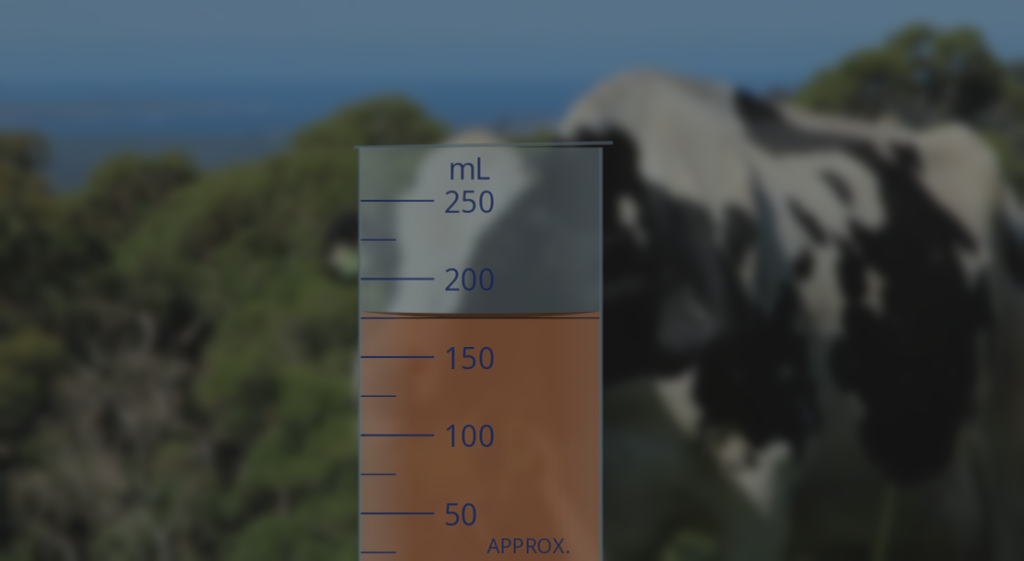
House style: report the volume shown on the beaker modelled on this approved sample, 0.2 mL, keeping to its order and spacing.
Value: 175 mL
